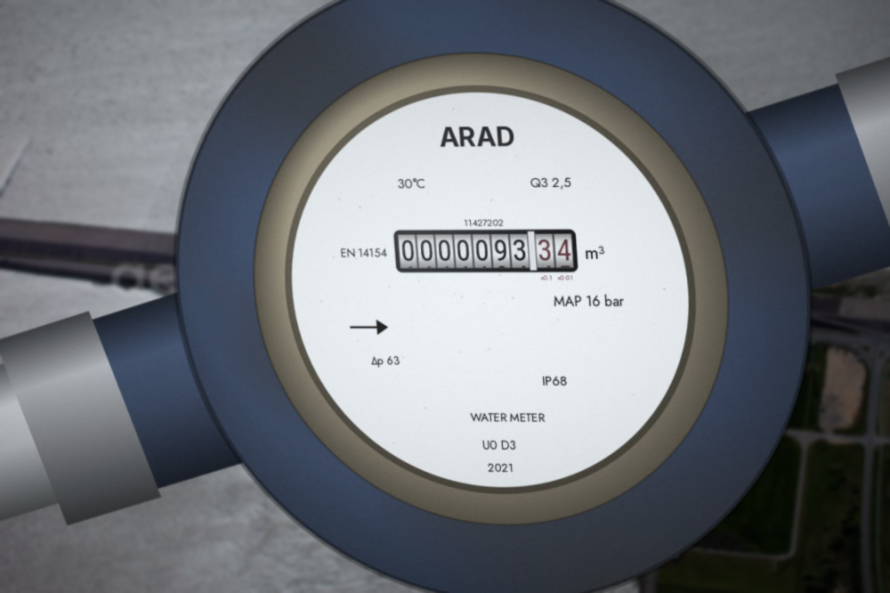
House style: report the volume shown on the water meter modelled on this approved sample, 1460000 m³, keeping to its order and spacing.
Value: 93.34 m³
